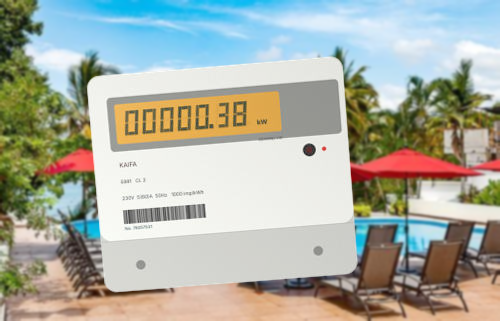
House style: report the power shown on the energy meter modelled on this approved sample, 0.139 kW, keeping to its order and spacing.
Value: 0.38 kW
